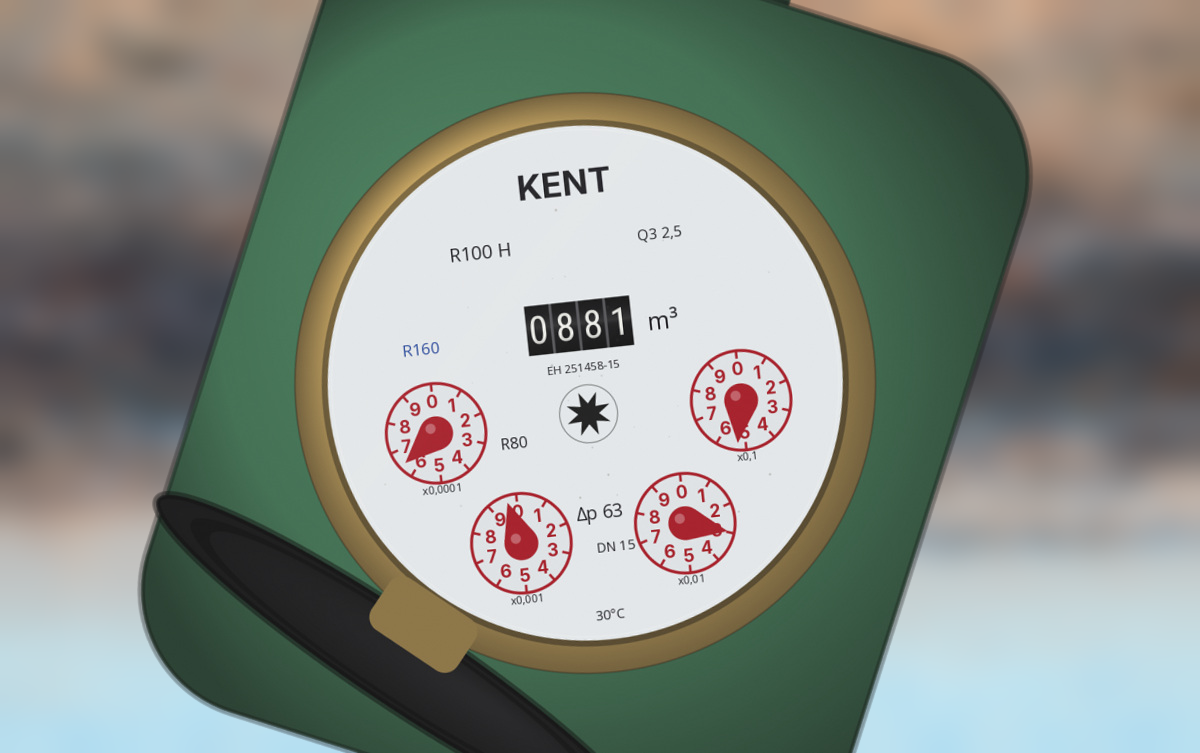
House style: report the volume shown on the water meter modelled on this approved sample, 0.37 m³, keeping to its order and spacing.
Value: 881.5296 m³
